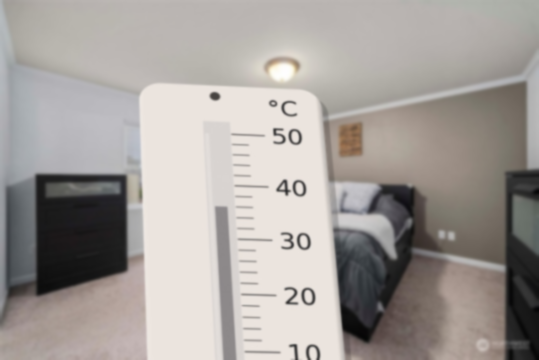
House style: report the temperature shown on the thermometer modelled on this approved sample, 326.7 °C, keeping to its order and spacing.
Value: 36 °C
